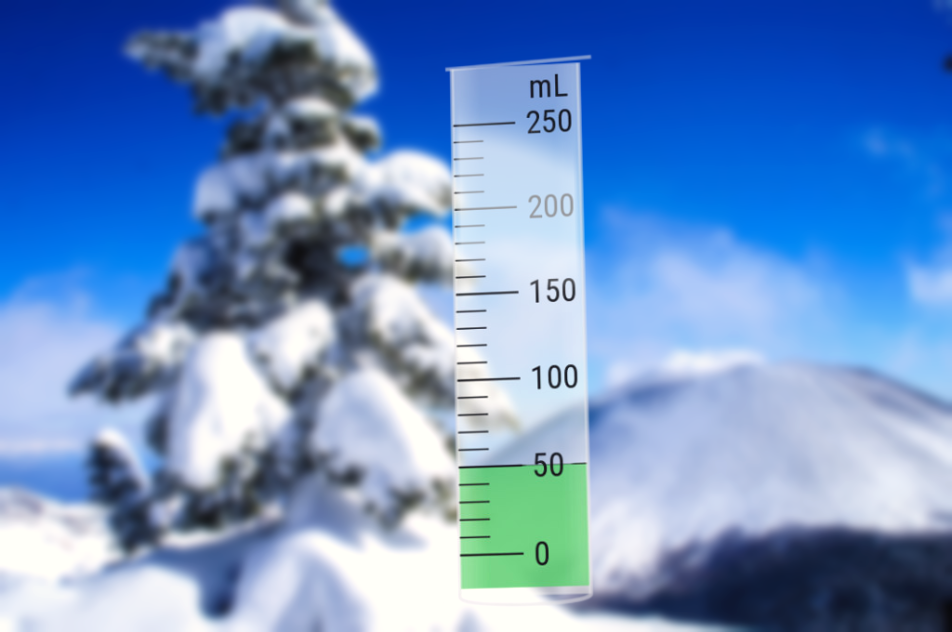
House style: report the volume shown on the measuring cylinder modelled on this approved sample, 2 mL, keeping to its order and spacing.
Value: 50 mL
